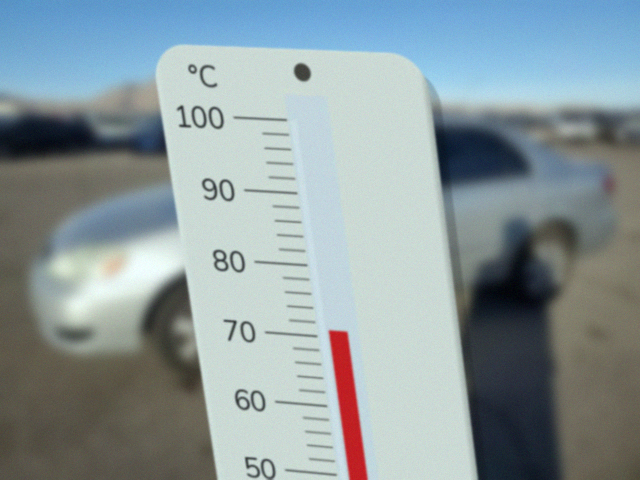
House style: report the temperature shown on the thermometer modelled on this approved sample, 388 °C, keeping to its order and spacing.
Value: 71 °C
